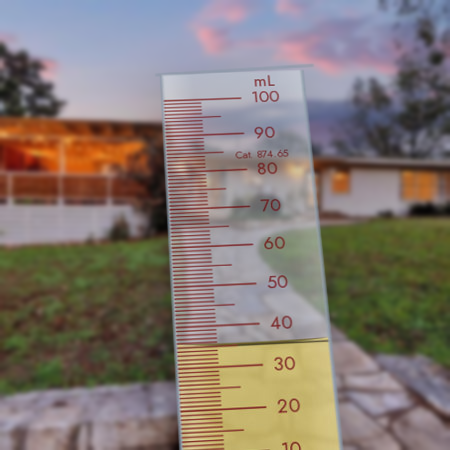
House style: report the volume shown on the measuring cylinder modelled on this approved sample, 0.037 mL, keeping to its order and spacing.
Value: 35 mL
